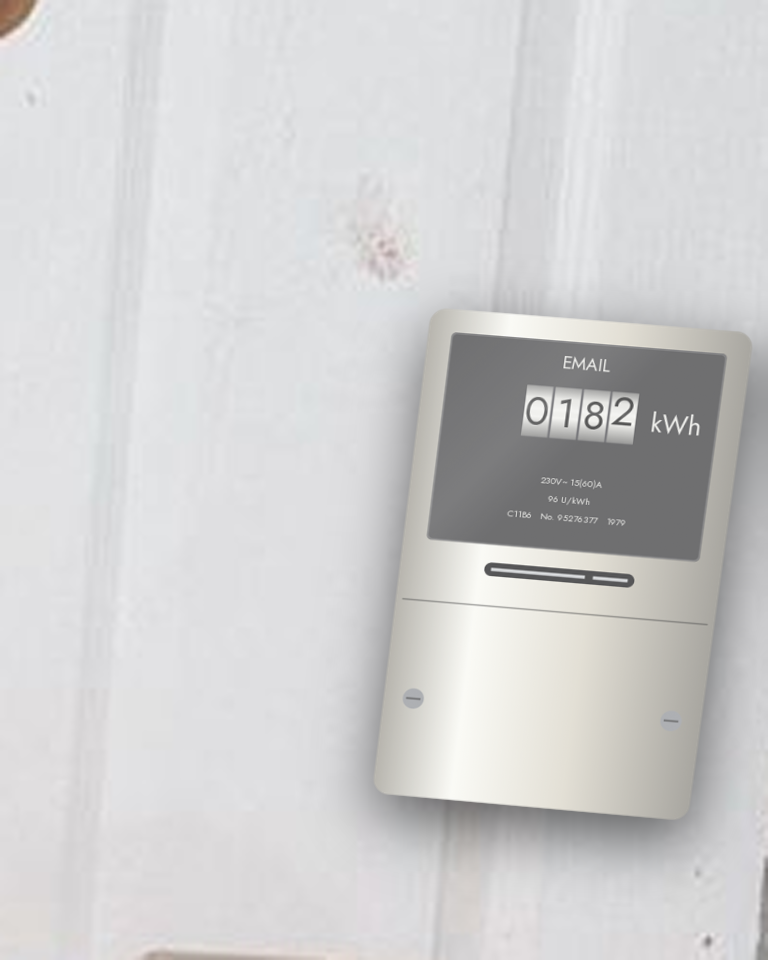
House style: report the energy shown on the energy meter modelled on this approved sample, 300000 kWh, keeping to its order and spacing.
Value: 182 kWh
